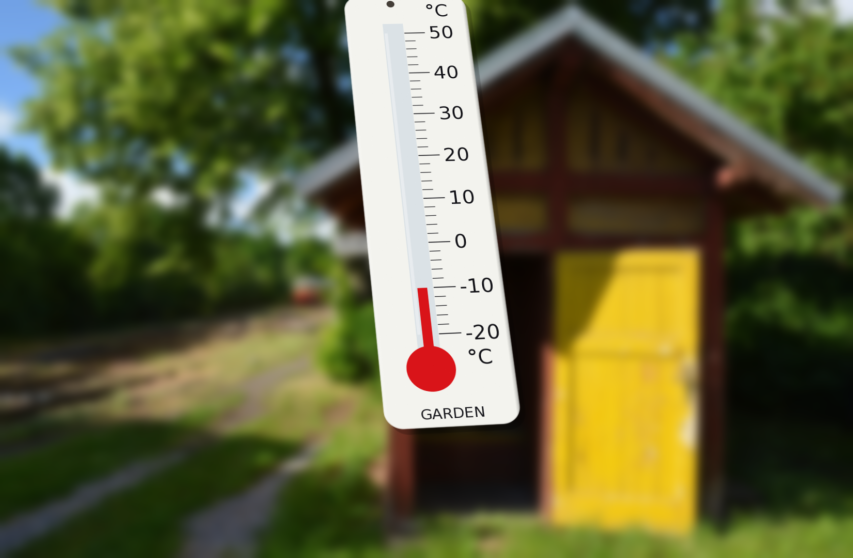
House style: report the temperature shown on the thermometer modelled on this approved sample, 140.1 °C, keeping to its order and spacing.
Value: -10 °C
